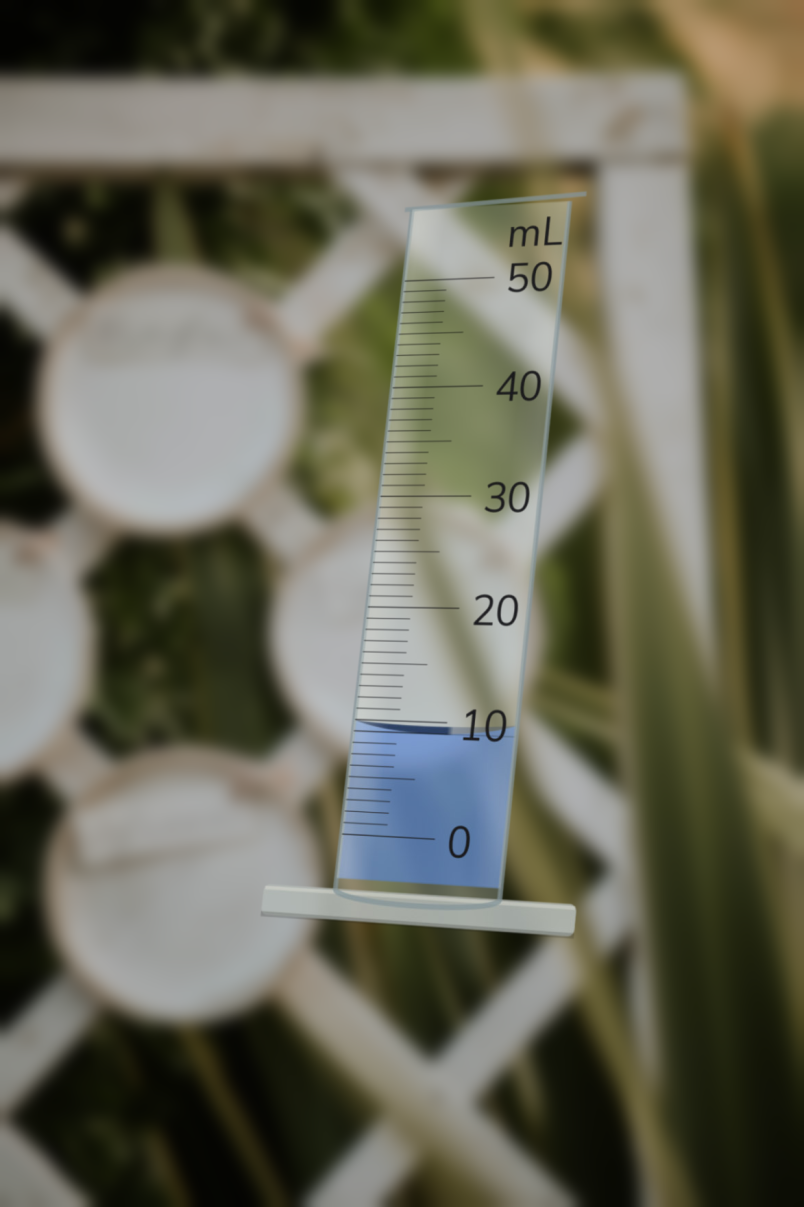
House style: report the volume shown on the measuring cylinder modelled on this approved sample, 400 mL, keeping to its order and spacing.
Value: 9 mL
